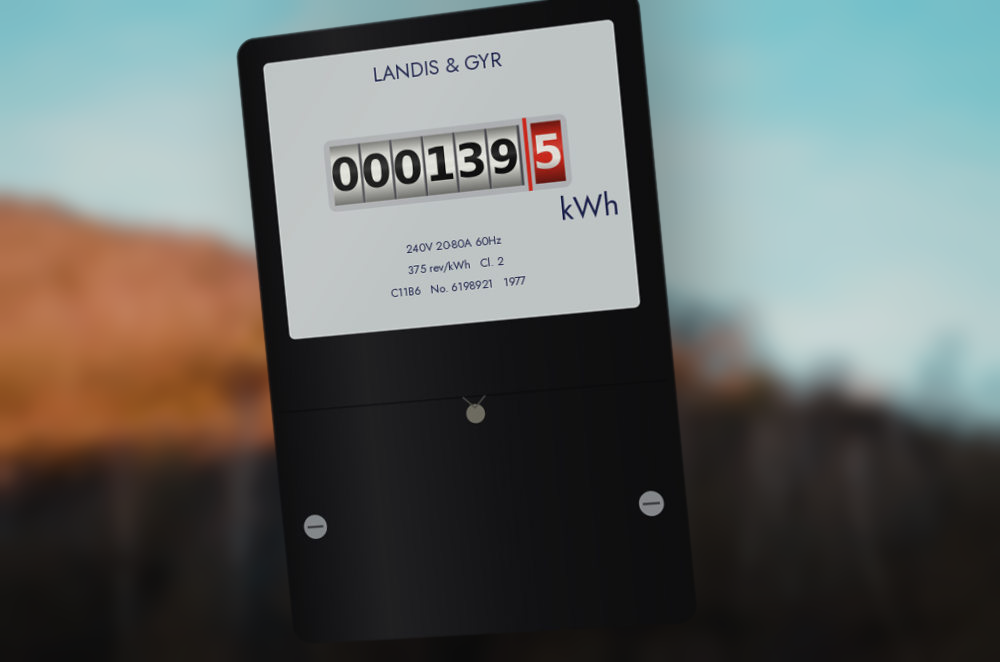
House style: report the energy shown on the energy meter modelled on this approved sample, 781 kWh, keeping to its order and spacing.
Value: 139.5 kWh
